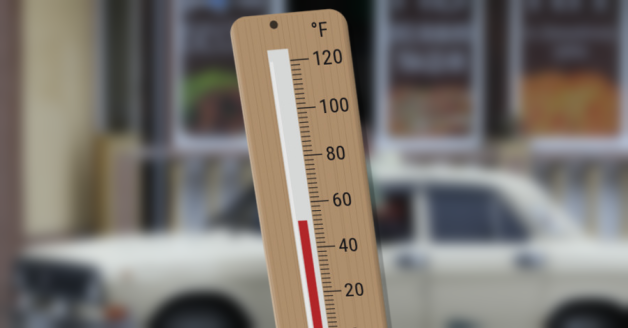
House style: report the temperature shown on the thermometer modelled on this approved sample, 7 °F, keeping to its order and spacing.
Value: 52 °F
